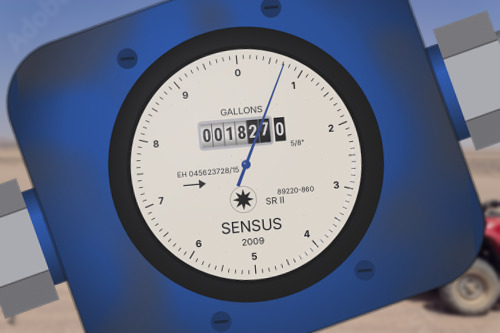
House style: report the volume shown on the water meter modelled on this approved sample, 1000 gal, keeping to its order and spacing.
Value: 18270.7 gal
